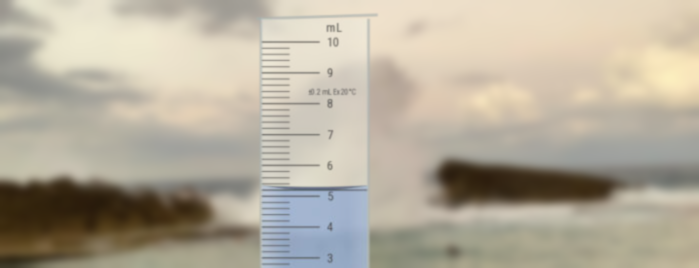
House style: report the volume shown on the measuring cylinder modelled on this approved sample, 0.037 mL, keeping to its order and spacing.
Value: 5.2 mL
